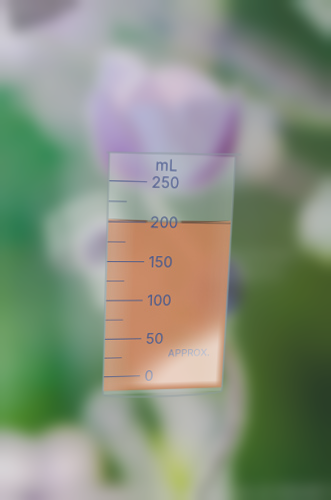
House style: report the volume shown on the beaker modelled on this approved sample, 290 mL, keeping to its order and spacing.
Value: 200 mL
